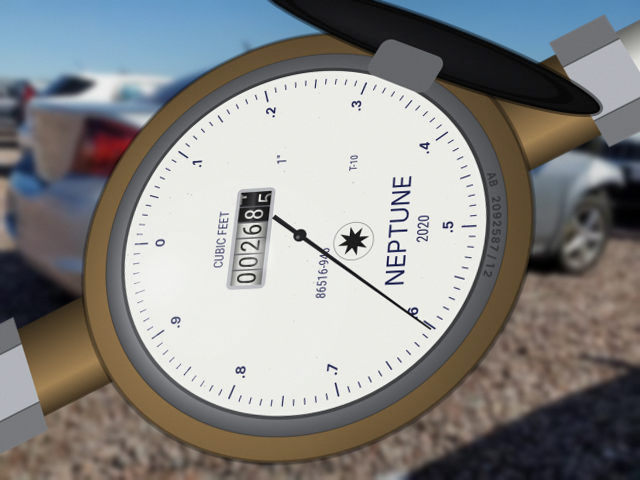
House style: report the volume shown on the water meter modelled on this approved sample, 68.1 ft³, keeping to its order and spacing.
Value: 2684.60 ft³
